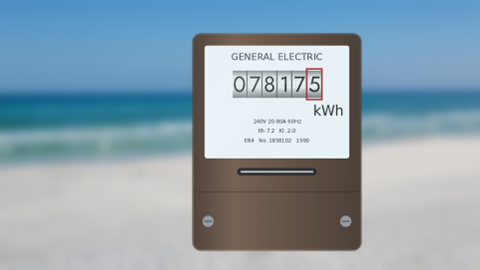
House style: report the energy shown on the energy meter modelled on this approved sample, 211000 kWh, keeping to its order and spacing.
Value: 7817.5 kWh
